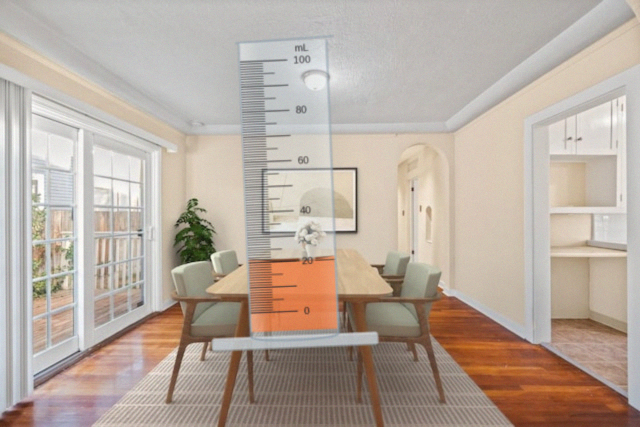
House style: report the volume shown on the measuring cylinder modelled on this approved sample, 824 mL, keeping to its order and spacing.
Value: 20 mL
